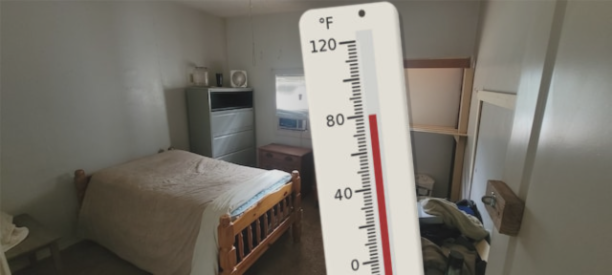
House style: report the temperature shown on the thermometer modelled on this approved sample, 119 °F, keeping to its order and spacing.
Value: 80 °F
